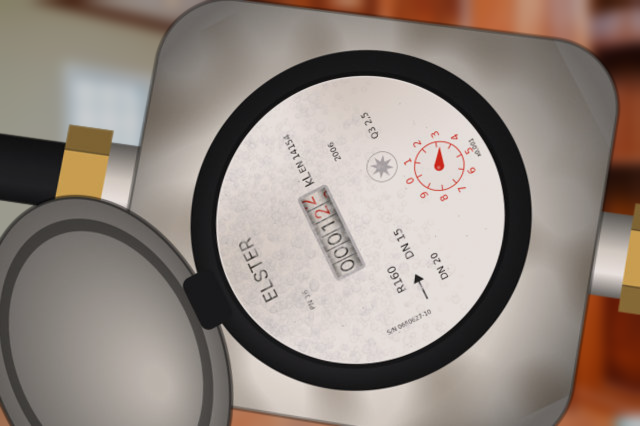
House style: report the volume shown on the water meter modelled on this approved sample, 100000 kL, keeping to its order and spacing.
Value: 1.223 kL
